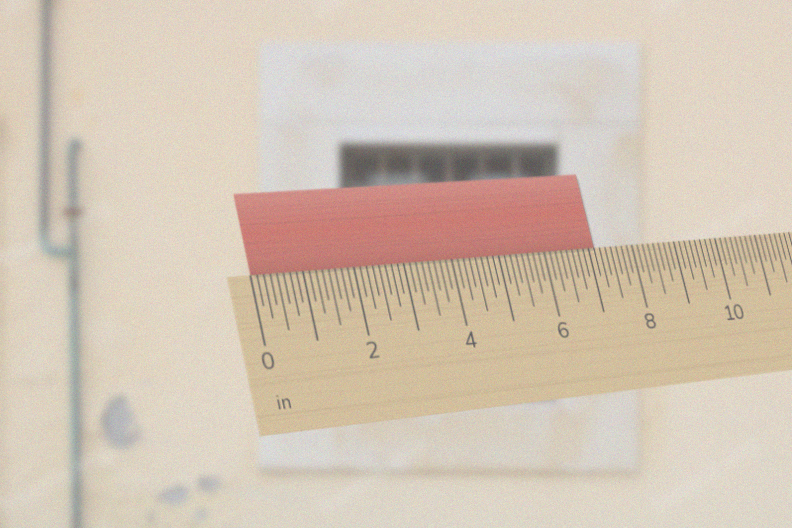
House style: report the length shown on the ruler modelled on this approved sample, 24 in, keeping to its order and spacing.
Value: 7.125 in
